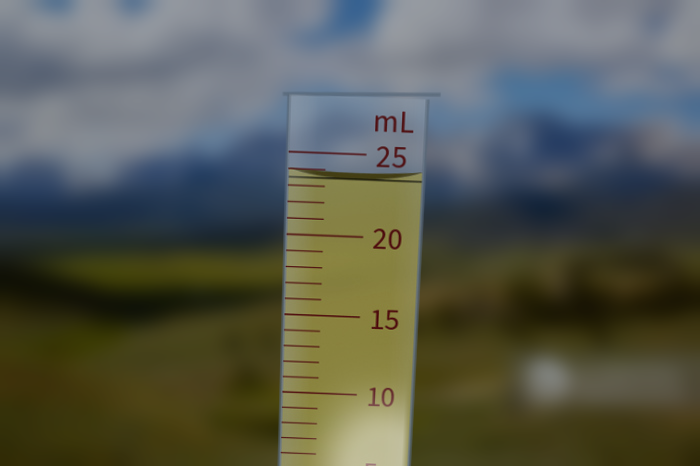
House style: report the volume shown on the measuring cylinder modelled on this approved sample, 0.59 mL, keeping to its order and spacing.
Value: 23.5 mL
